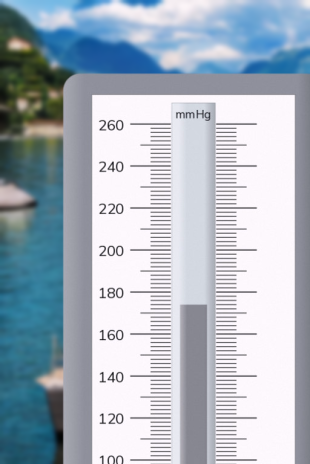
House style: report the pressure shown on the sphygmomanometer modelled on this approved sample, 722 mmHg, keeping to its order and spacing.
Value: 174 mmHg
